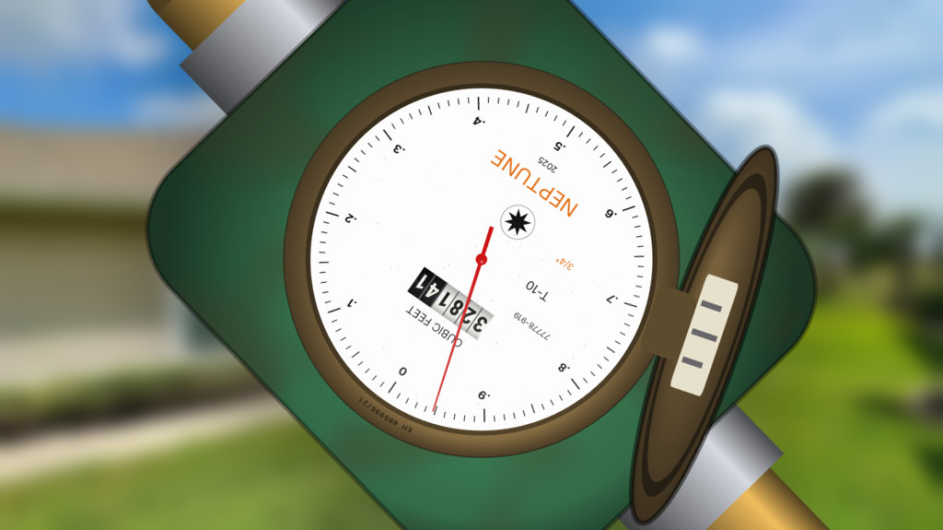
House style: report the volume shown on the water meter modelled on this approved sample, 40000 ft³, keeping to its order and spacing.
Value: 328140.95 ft³
